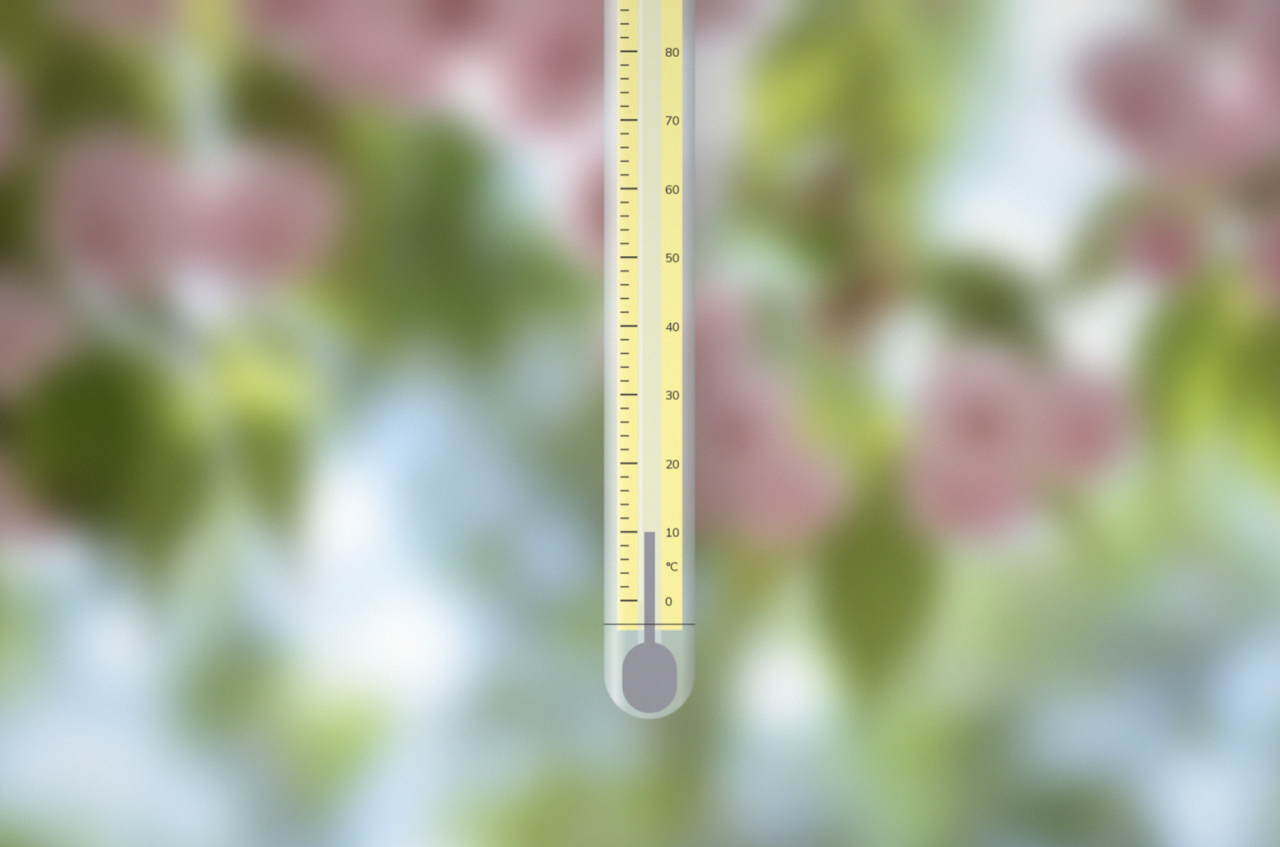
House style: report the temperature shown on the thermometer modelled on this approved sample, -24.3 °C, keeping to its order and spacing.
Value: 10 °C
